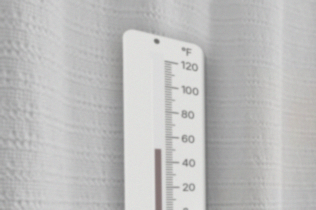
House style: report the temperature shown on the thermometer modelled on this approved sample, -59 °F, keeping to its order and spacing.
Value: 50 °F
